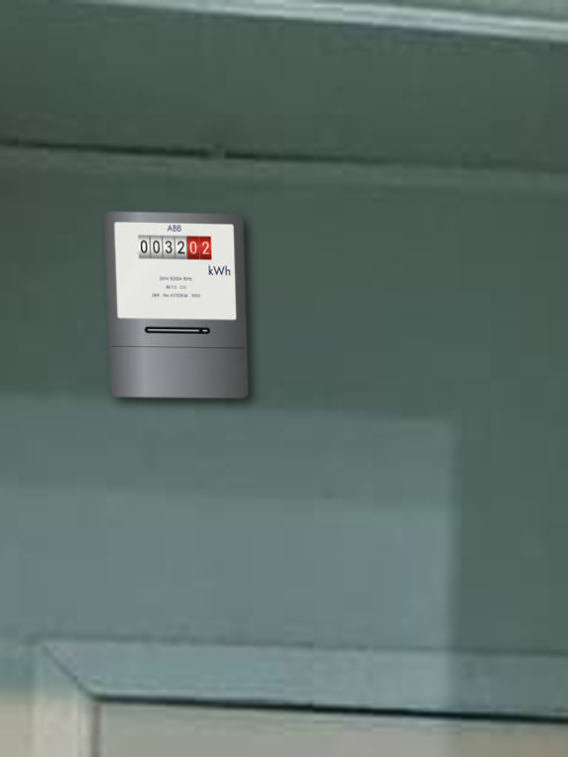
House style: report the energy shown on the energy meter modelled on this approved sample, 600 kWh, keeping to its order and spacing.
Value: 32.02 kWh
